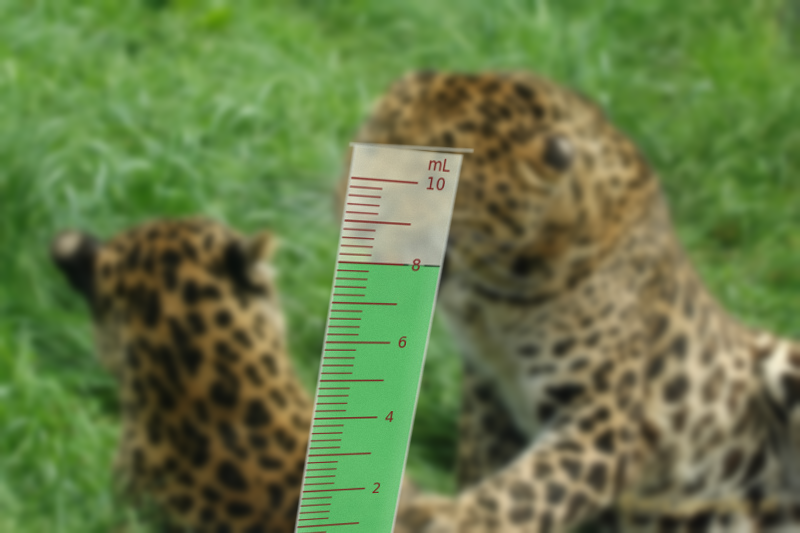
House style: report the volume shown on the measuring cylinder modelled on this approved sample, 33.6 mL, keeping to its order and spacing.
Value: 8 mL
